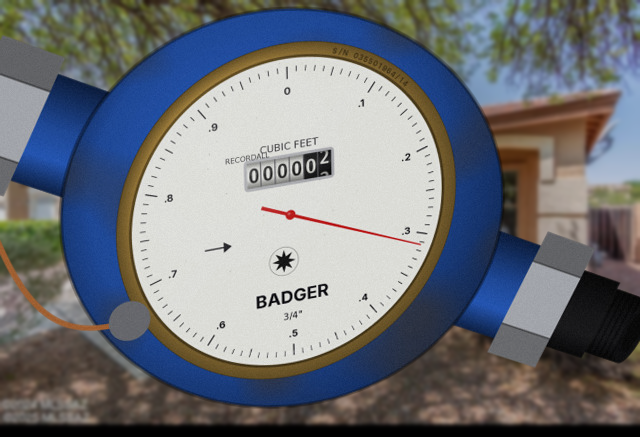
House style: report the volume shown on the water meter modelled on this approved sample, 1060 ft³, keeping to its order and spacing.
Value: 2.31 ft³
